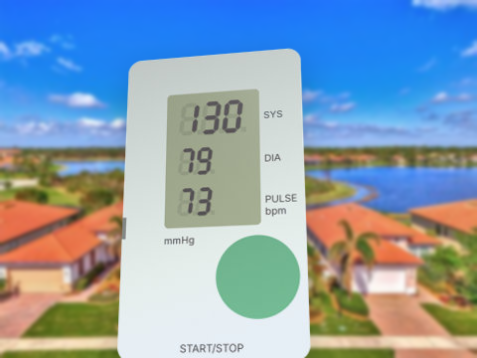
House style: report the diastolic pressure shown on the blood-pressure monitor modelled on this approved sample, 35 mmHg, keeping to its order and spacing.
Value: 79 mmHg
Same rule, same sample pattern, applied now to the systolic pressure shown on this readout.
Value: 130 mmHg
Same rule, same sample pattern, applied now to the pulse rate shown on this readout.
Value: 73 bpm
